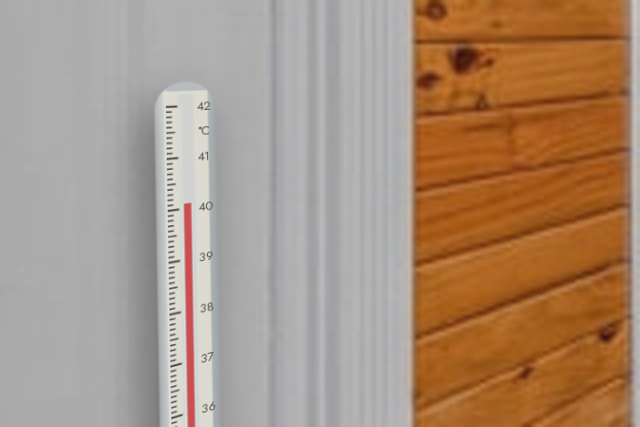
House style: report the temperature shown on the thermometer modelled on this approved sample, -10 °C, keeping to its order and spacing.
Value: 40.1 °C
